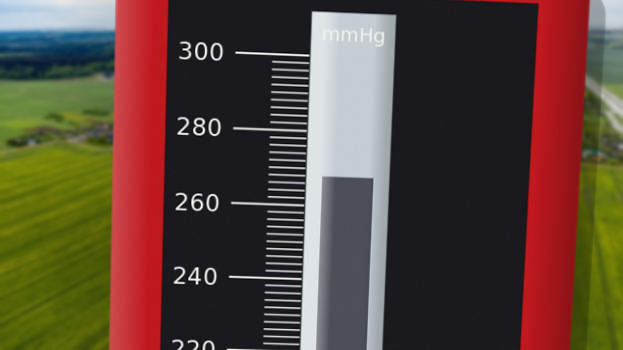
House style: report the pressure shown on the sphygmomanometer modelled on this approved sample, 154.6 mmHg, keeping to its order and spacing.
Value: 268 mmHg
